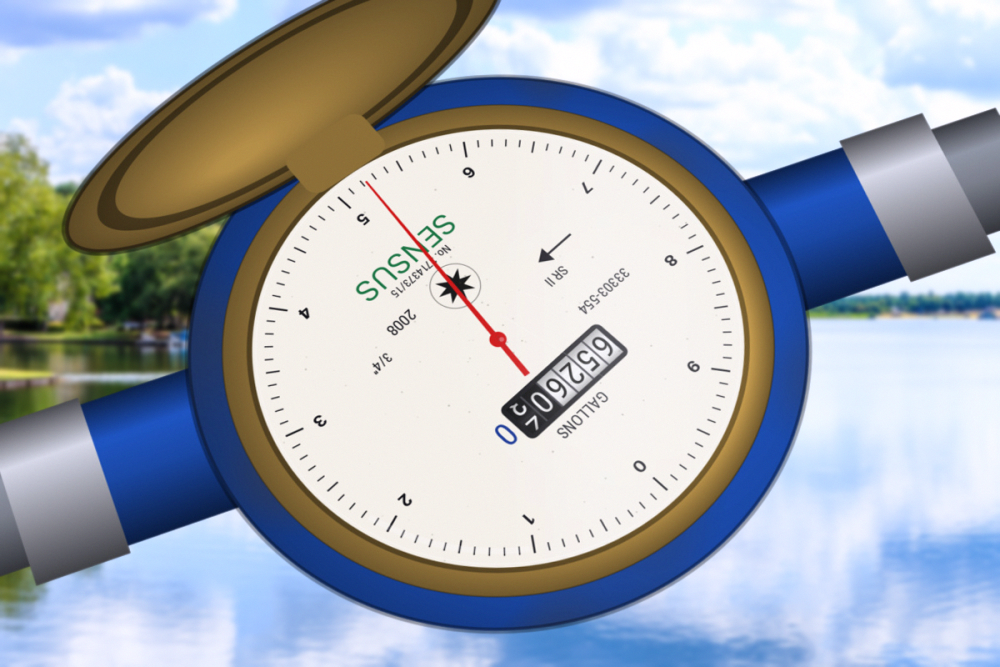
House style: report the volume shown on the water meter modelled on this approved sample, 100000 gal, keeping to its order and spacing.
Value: 6526025.2 gal
